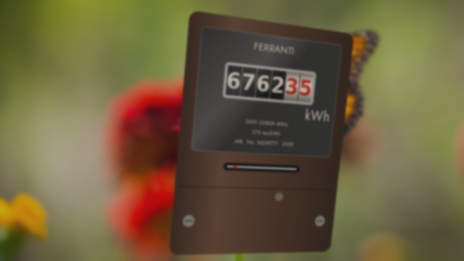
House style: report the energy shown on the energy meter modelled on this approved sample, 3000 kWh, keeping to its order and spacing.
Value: 6762.35 kWh
